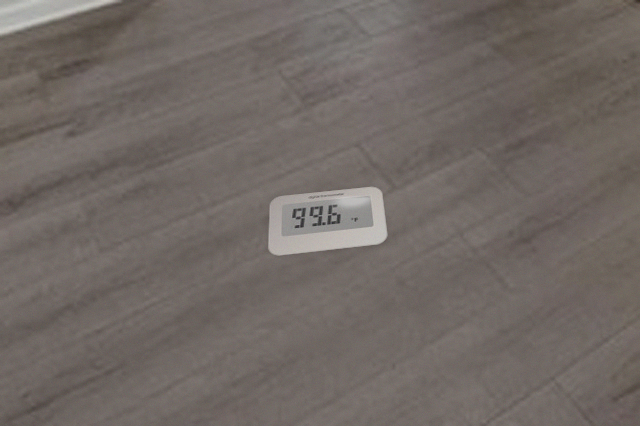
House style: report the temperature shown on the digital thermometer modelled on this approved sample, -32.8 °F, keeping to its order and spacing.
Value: 99.6 °F
